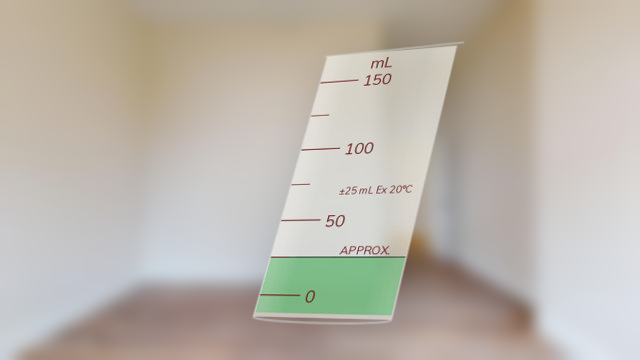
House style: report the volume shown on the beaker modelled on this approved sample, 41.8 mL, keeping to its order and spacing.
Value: 25 mL
